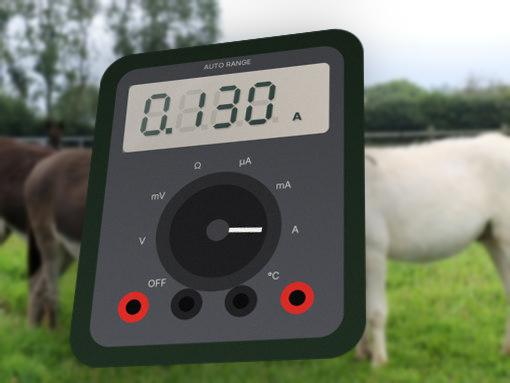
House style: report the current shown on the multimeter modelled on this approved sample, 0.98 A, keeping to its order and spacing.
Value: 0.130 A
